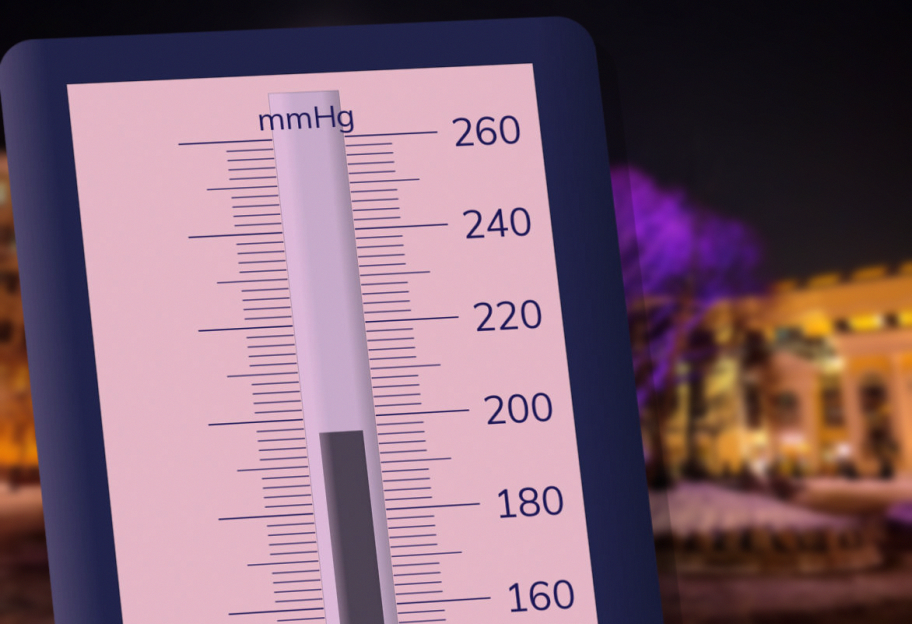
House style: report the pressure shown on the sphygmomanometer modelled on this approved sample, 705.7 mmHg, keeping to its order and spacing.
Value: 197 mmHg
